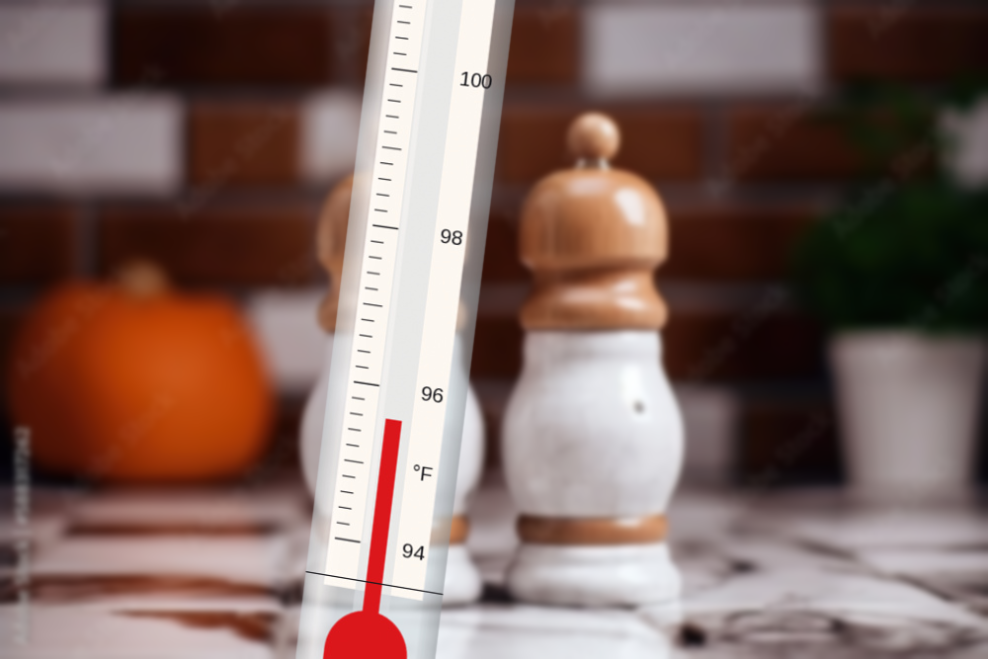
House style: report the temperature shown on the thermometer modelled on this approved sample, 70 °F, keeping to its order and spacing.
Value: 95.6 °F
